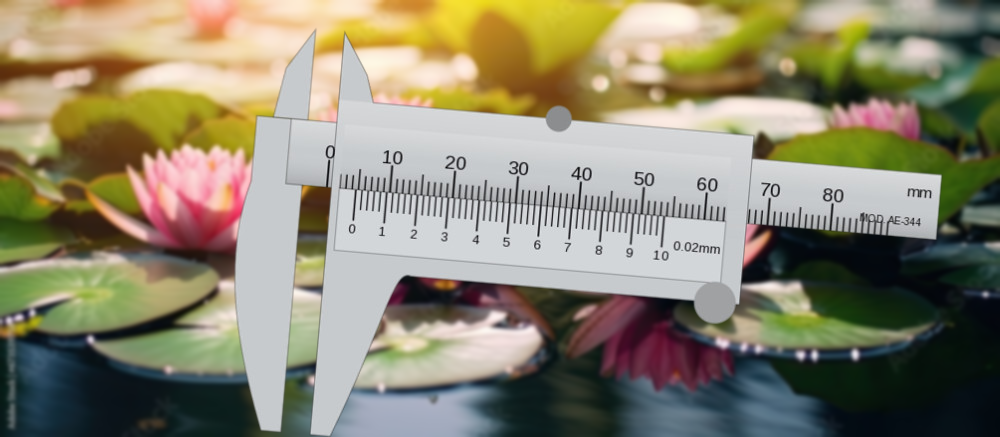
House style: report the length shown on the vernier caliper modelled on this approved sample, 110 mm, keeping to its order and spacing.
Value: 4.6 mm
